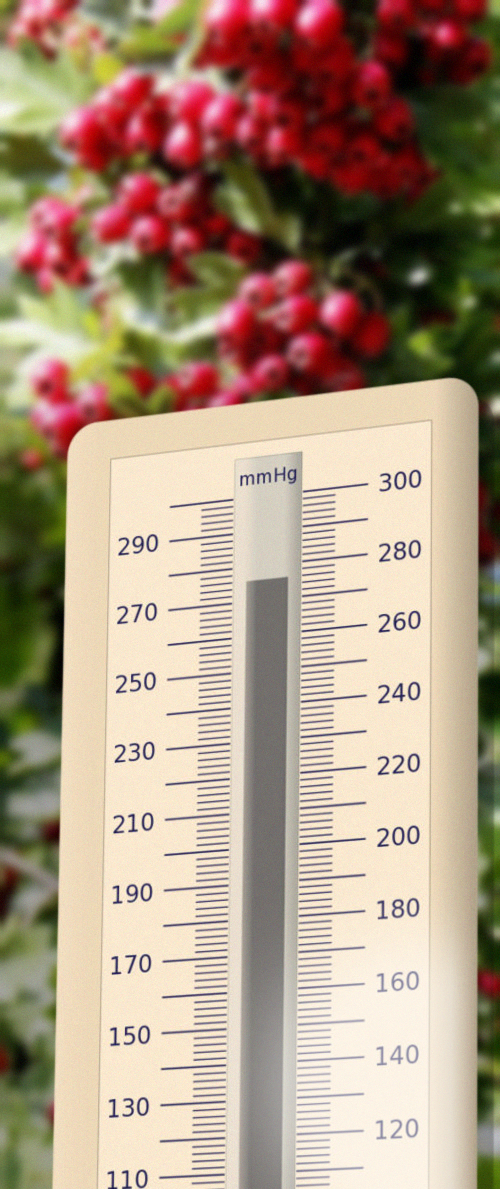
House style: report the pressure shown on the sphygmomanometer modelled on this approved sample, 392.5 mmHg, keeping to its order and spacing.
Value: 276 mmHg
